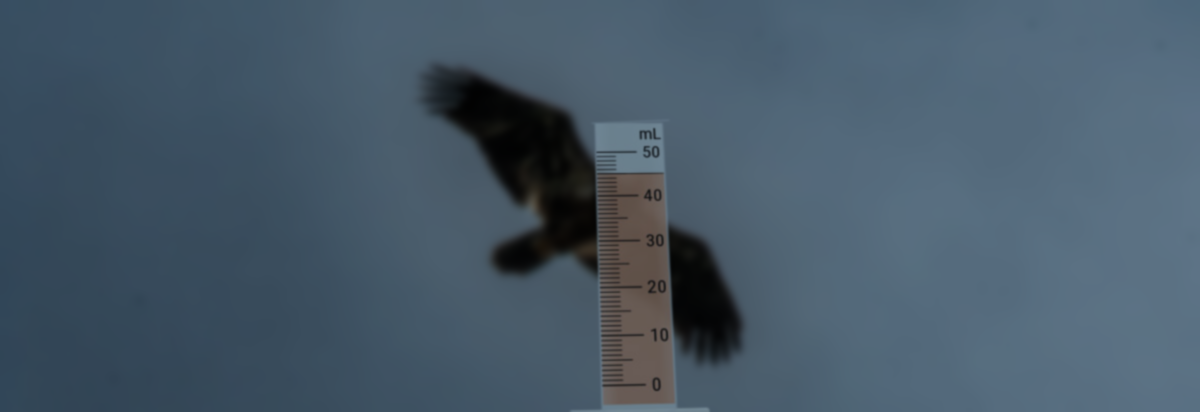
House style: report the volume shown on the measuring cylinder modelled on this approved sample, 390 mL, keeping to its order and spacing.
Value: 45 mL
